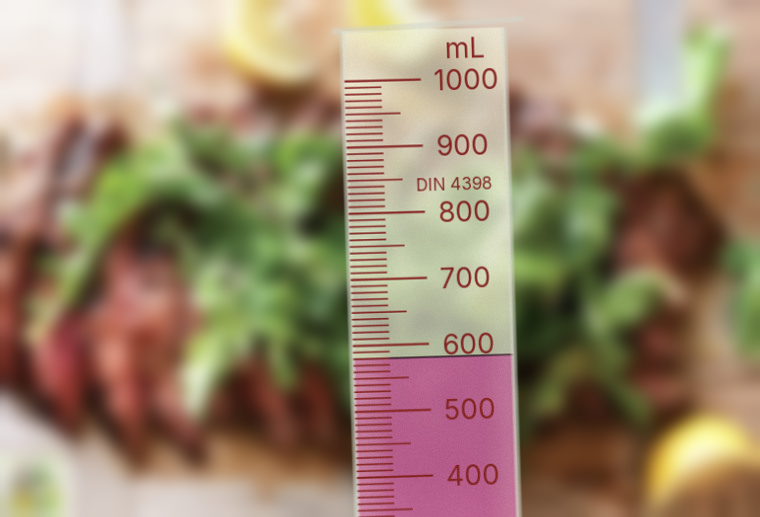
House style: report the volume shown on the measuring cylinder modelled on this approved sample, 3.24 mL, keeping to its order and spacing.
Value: 580 mL
